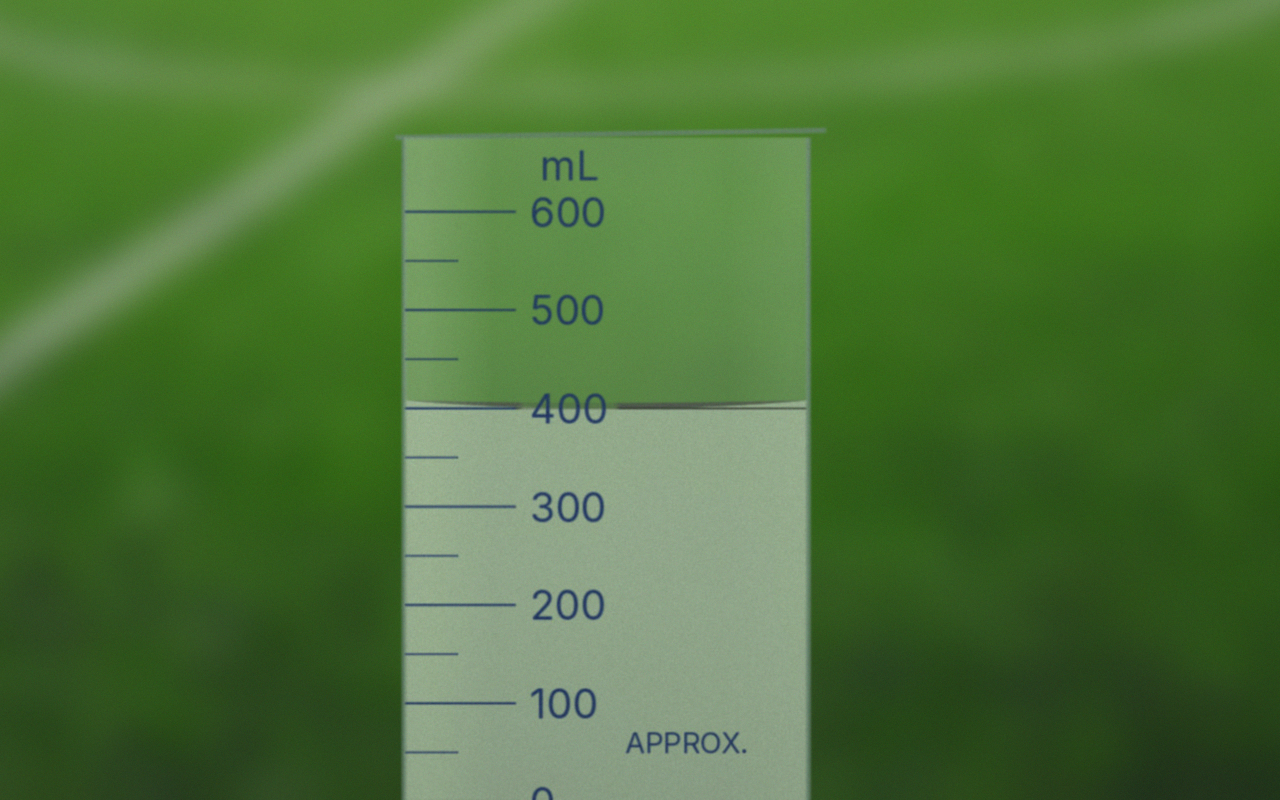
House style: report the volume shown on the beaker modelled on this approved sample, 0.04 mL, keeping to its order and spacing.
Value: 400 mL
